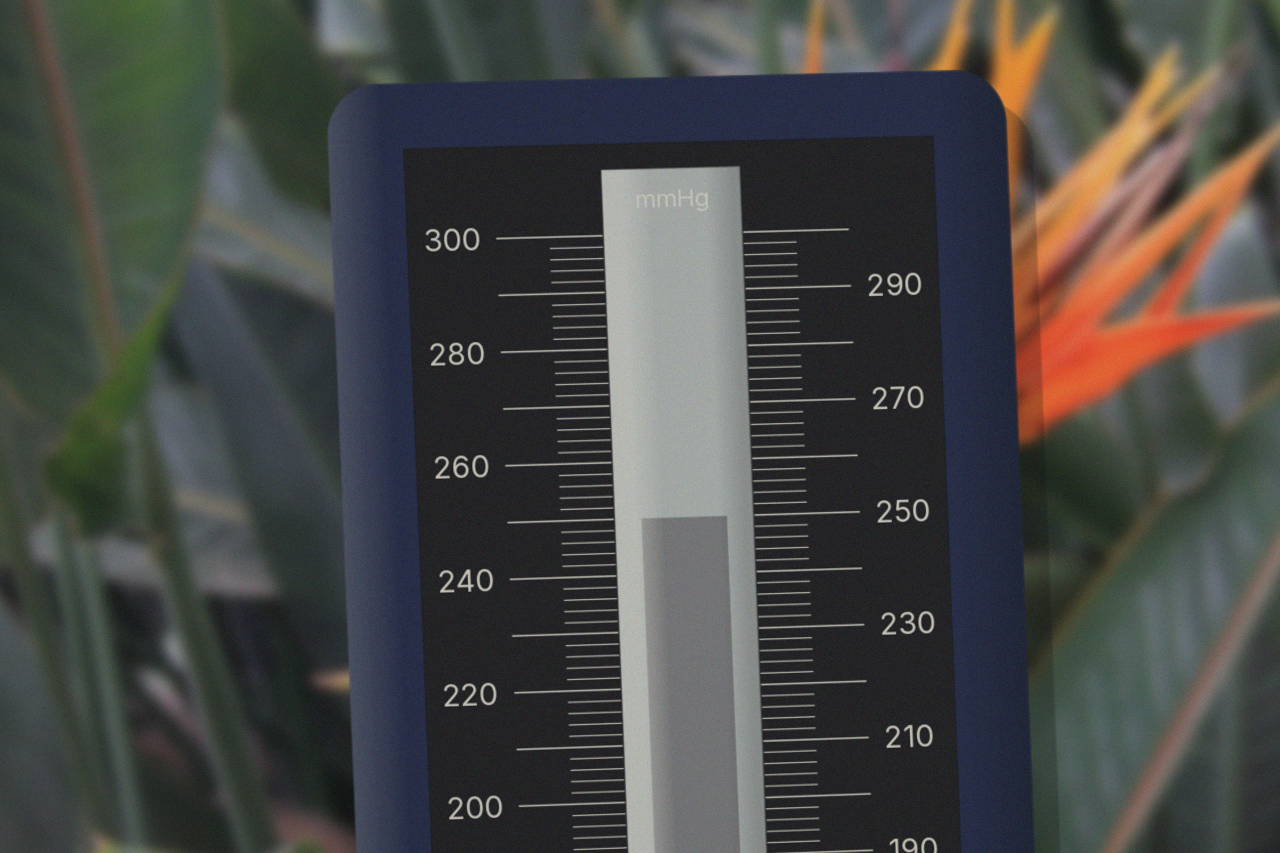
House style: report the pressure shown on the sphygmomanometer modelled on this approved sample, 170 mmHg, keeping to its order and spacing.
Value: 250 mmHg
